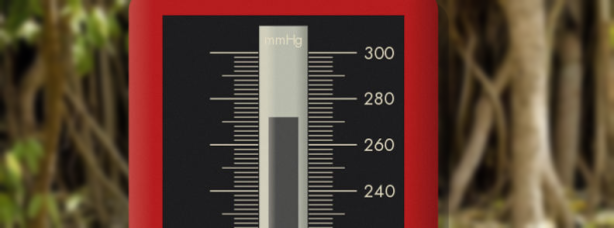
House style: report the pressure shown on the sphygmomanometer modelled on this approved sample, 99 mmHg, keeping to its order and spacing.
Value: 272 mmHg
